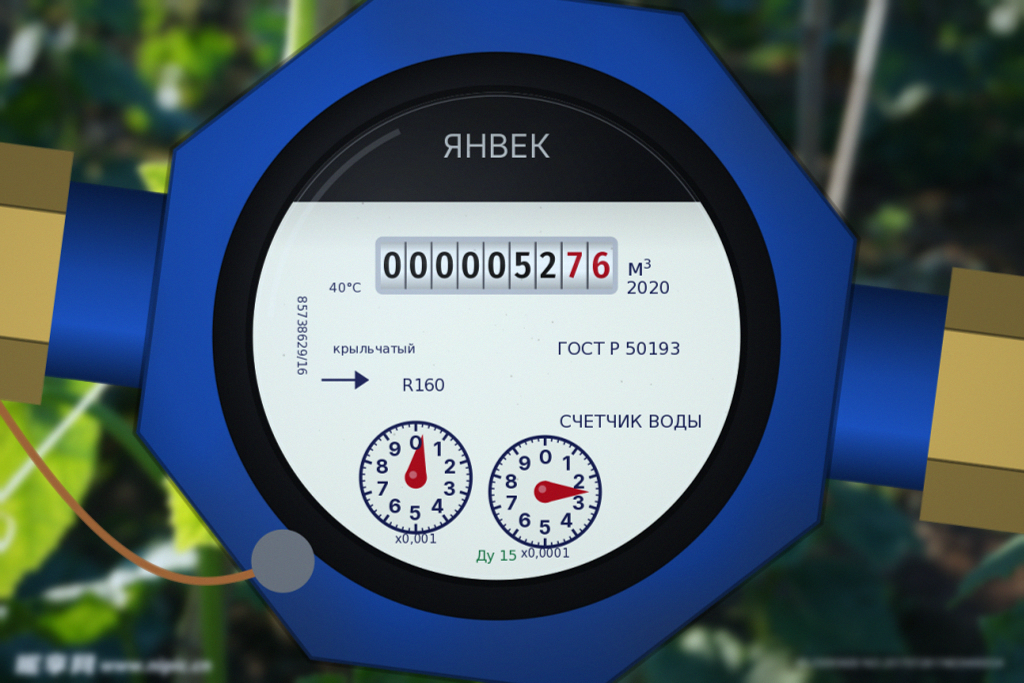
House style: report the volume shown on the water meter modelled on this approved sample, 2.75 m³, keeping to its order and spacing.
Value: 52.7602 m³
